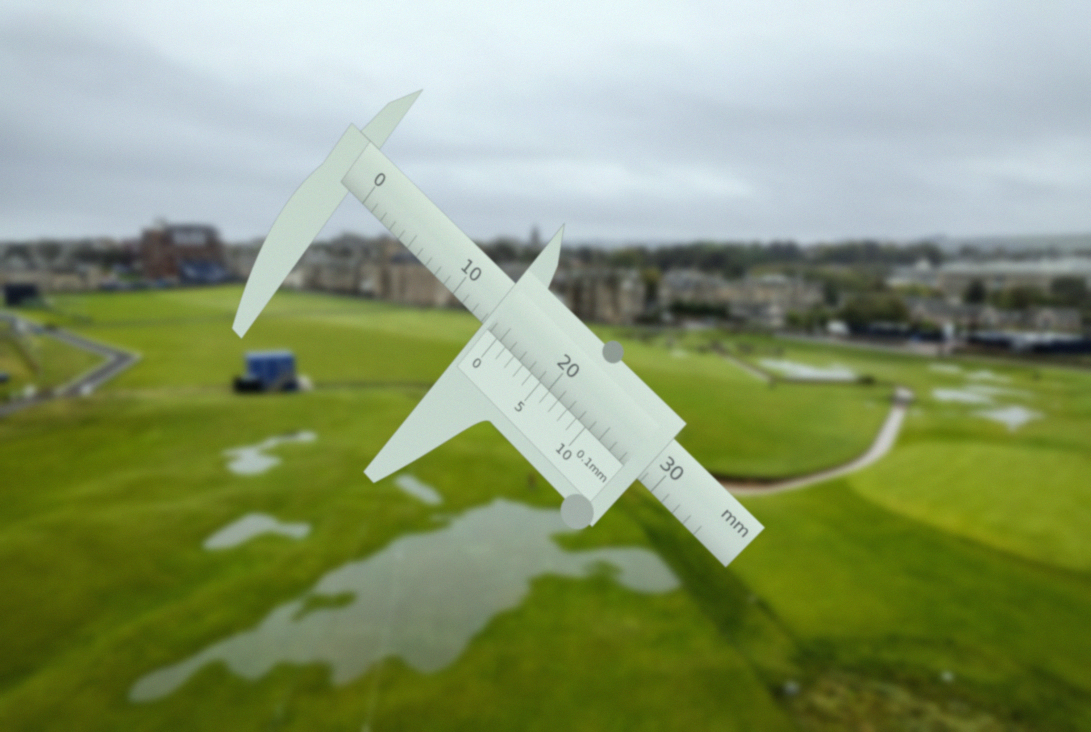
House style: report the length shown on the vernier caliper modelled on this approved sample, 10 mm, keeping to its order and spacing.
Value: 14.7 mm
